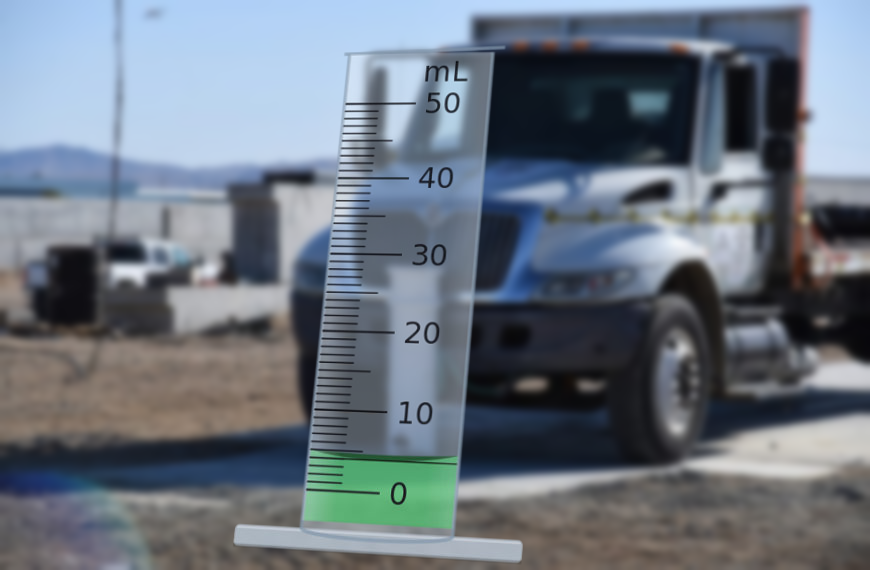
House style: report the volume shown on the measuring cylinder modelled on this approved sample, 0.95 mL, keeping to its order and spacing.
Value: 4 mL
